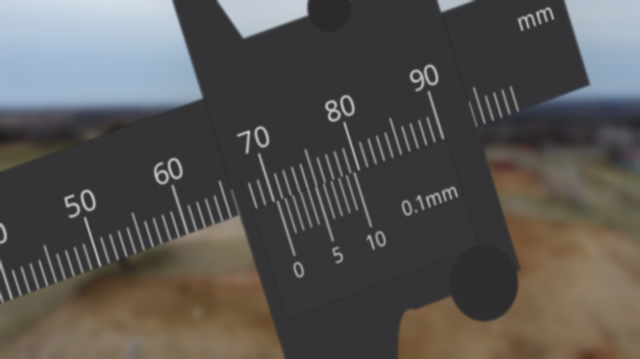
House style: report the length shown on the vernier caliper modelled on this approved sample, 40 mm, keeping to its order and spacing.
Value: 70.4 mm
